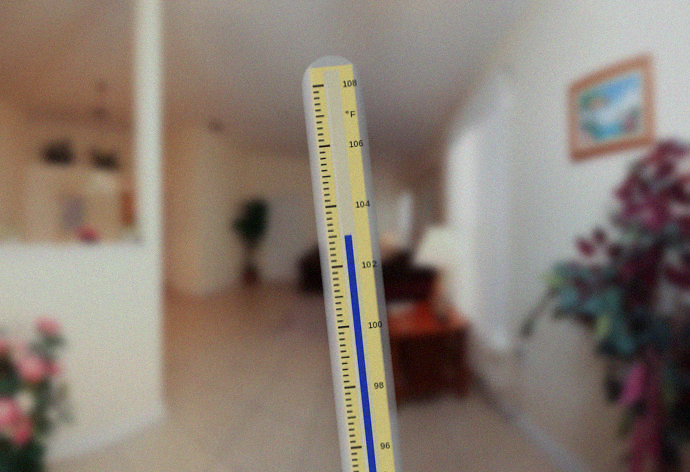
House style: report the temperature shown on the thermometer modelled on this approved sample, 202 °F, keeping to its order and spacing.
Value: 103 °F
